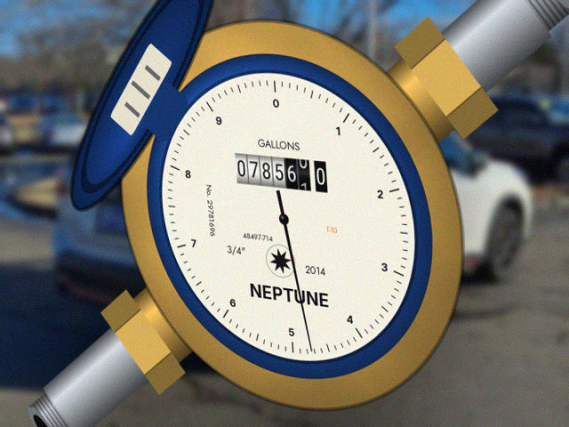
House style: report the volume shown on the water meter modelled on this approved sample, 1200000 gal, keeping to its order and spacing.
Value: 785604.7 gal
